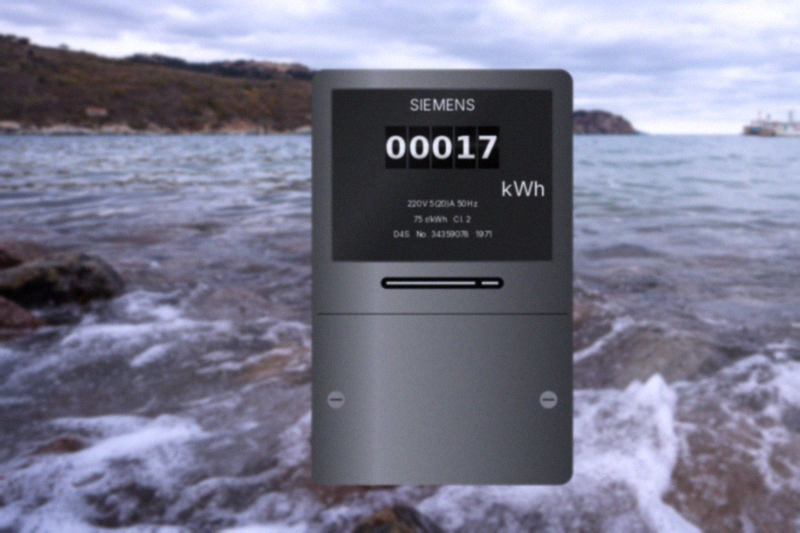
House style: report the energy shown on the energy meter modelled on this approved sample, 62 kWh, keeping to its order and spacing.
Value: 17 kWh
